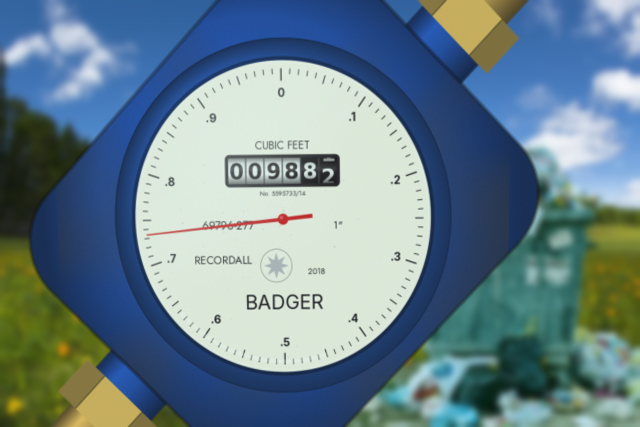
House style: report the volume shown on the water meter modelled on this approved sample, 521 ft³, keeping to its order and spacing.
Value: 9881.73 ft³
